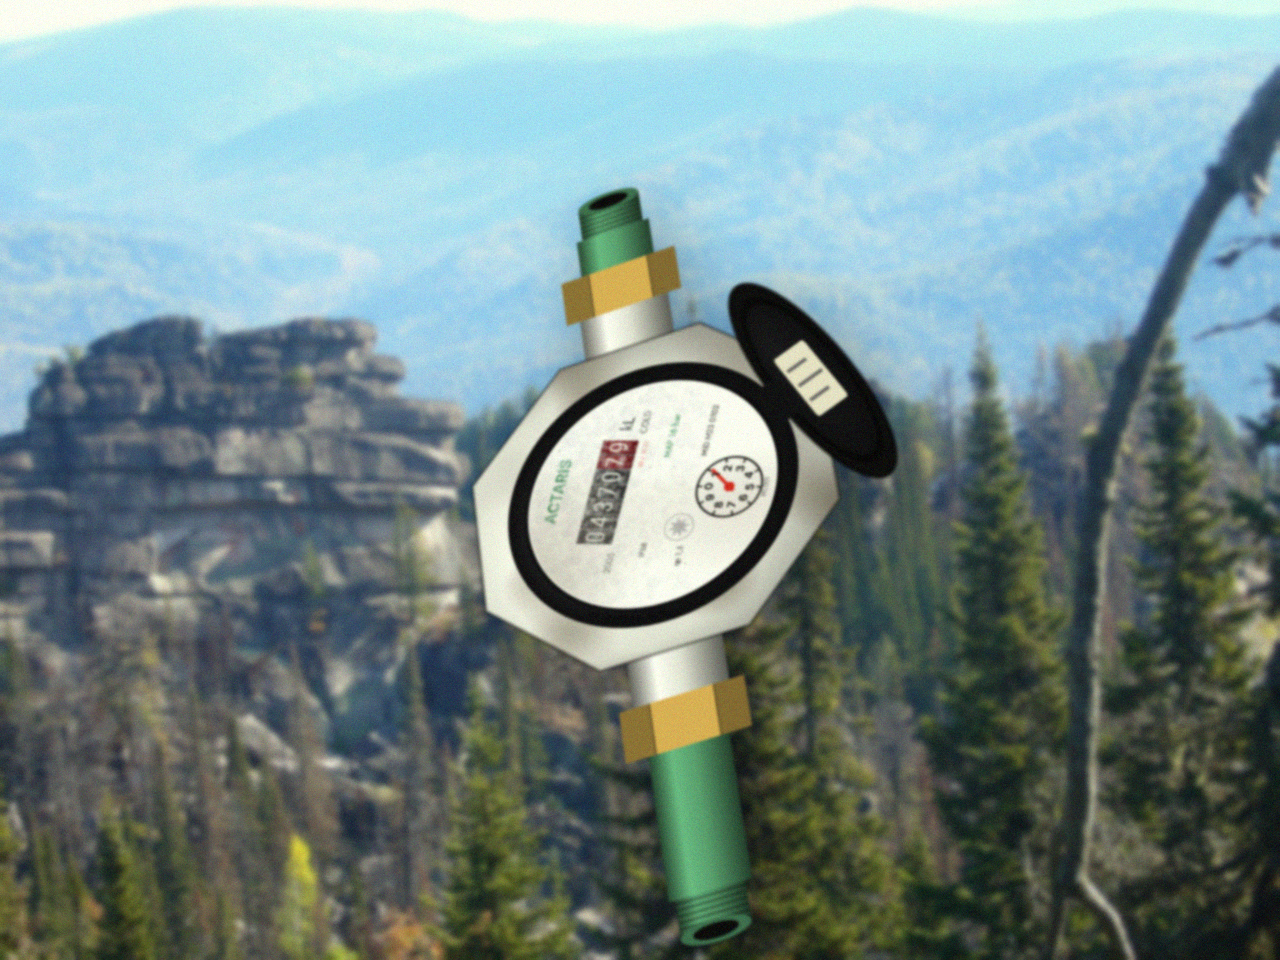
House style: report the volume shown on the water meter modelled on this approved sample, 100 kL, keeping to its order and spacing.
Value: 4370.791 kL
